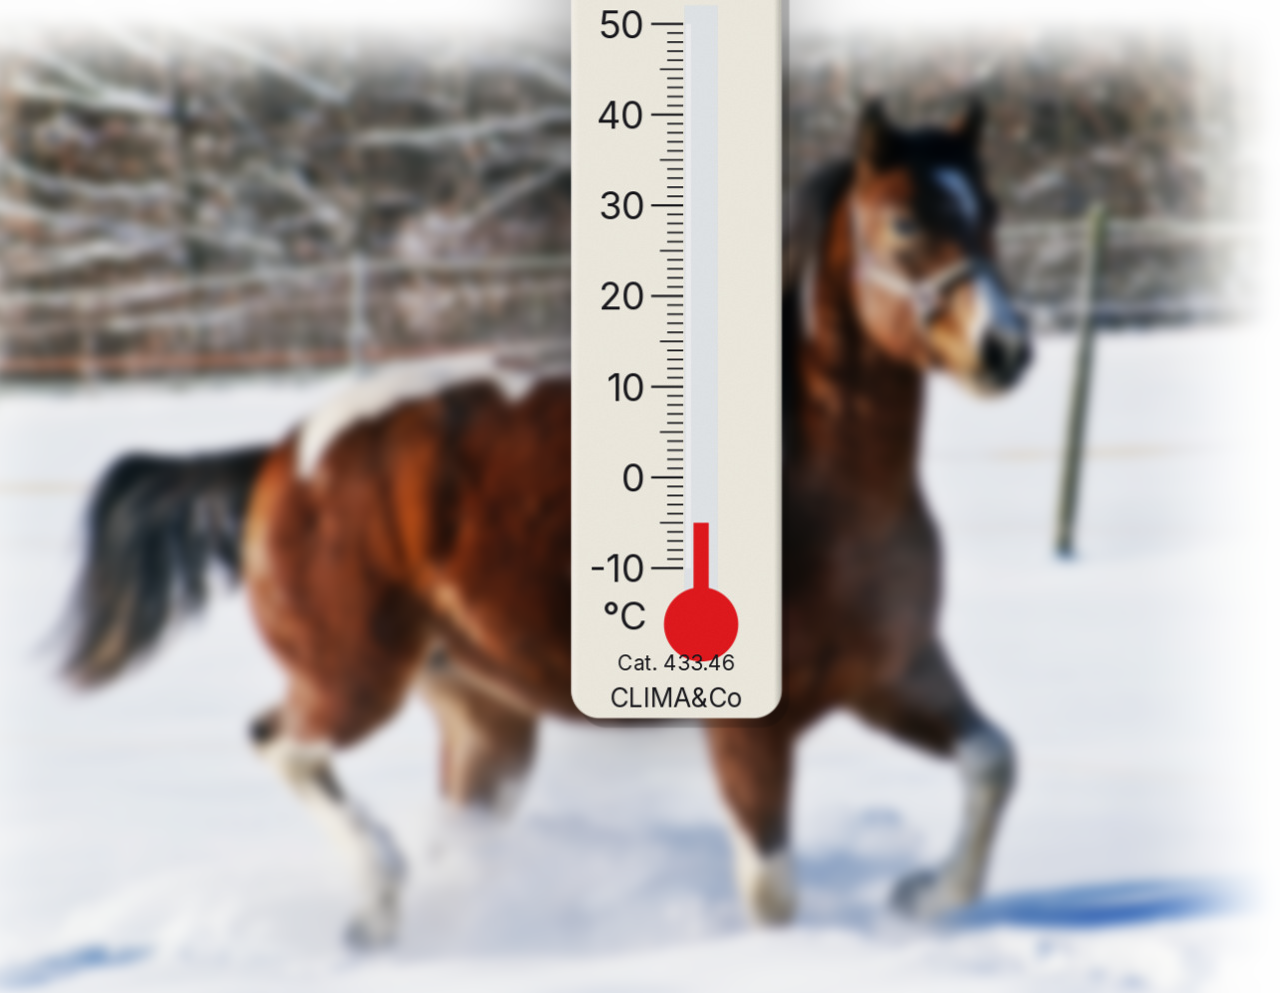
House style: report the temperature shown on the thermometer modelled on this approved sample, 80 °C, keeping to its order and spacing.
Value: -5 °C
